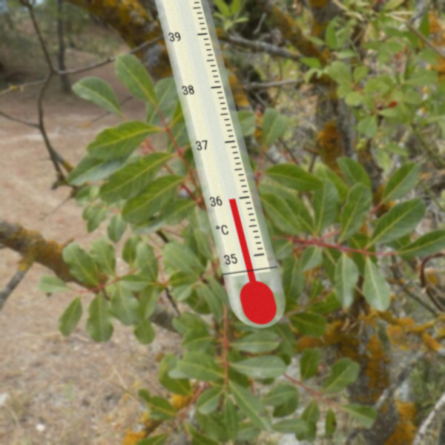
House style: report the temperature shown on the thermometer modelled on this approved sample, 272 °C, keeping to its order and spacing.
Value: 36 °C
